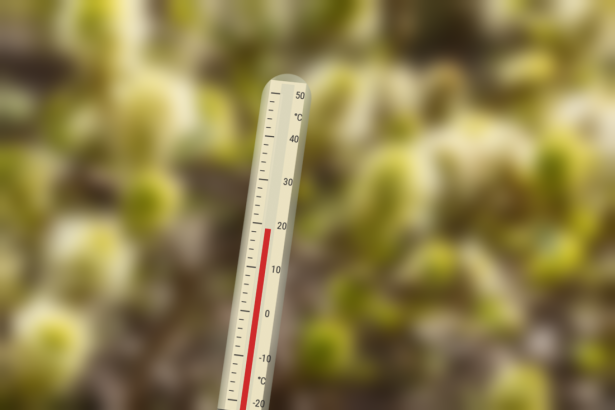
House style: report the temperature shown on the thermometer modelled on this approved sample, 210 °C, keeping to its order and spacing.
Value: 19 °C
